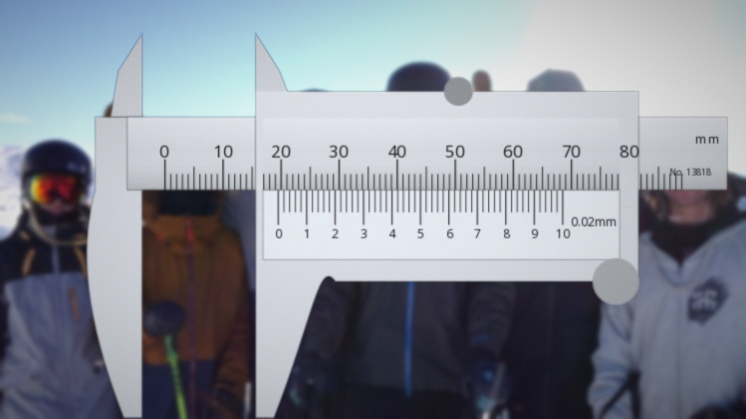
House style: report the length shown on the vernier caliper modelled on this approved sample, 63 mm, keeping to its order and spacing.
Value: 19.5 mm
